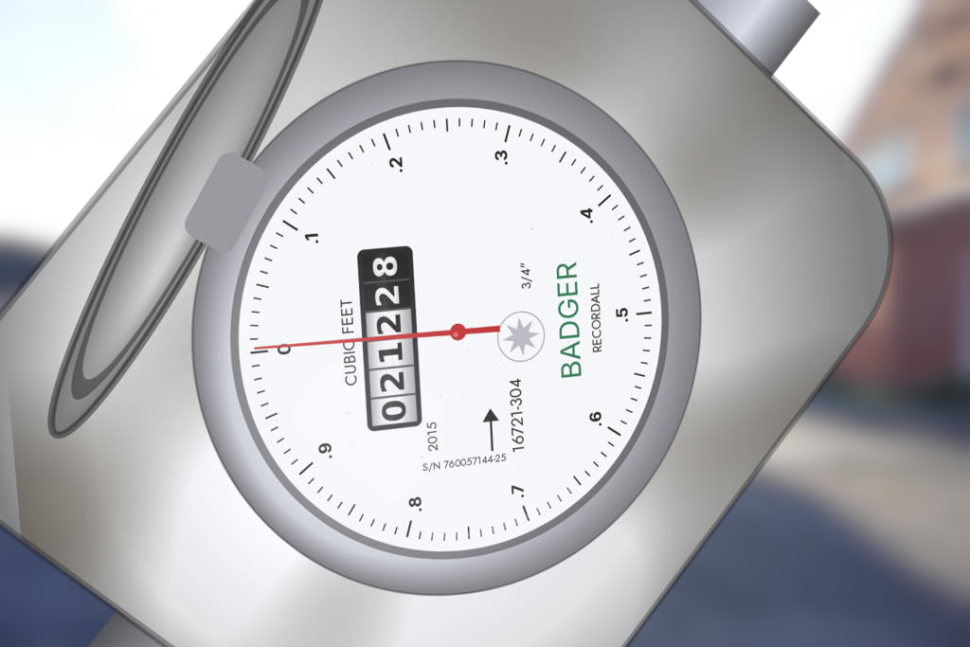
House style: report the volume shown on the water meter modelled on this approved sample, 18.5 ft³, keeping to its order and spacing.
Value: 21228.00 ft³
